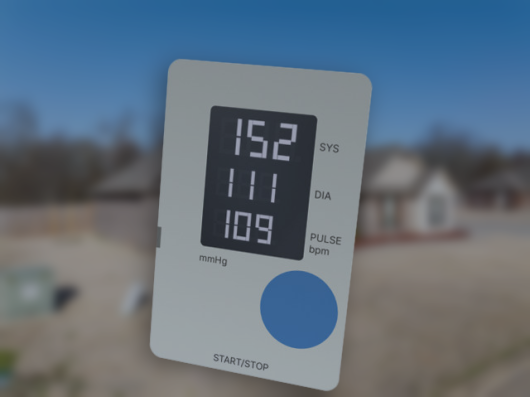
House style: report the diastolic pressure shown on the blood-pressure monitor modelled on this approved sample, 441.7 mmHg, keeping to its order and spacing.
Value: 111 mmHg
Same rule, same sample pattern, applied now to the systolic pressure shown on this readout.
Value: 152 mmHg
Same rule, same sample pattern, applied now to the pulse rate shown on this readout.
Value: 109 bpm
